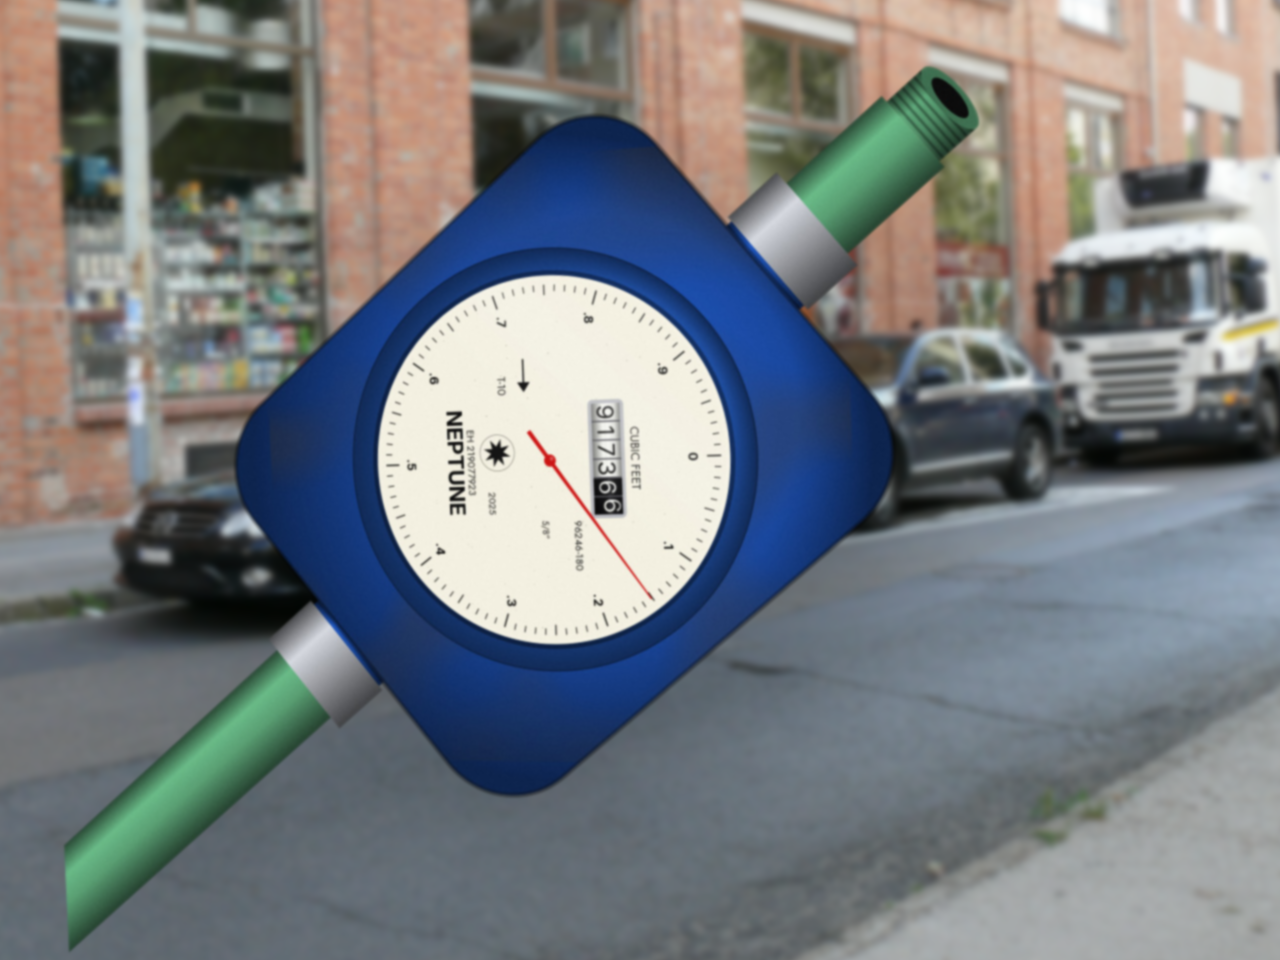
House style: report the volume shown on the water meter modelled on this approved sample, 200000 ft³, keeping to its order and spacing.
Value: 917366.15 ft³
